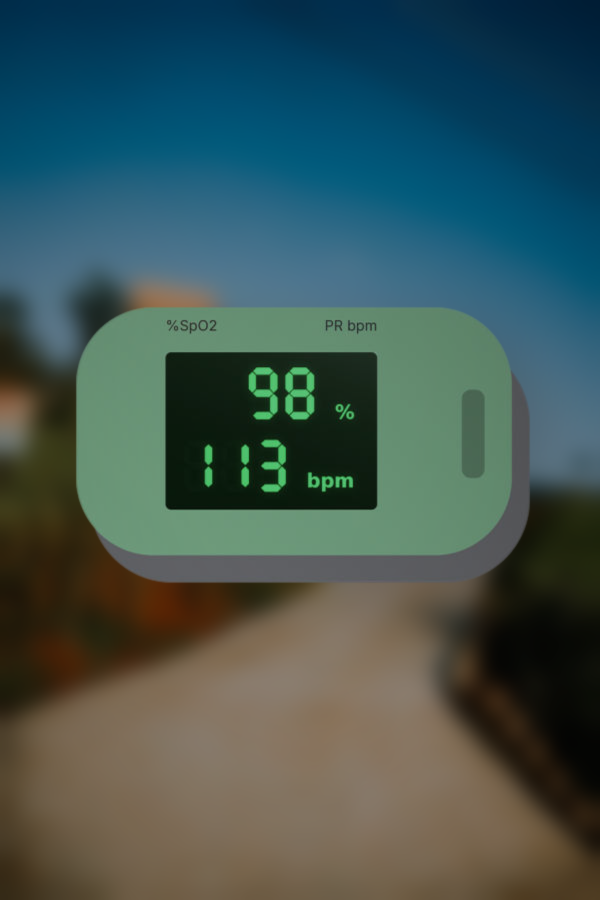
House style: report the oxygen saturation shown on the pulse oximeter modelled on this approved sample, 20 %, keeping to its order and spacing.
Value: 98 %
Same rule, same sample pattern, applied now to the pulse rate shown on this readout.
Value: 113 bpm
